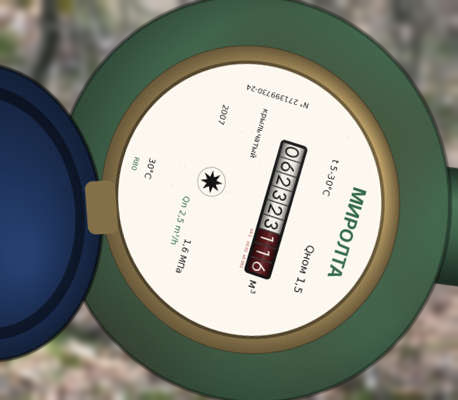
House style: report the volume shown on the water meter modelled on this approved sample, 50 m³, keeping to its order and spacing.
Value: 62323.116 m³
